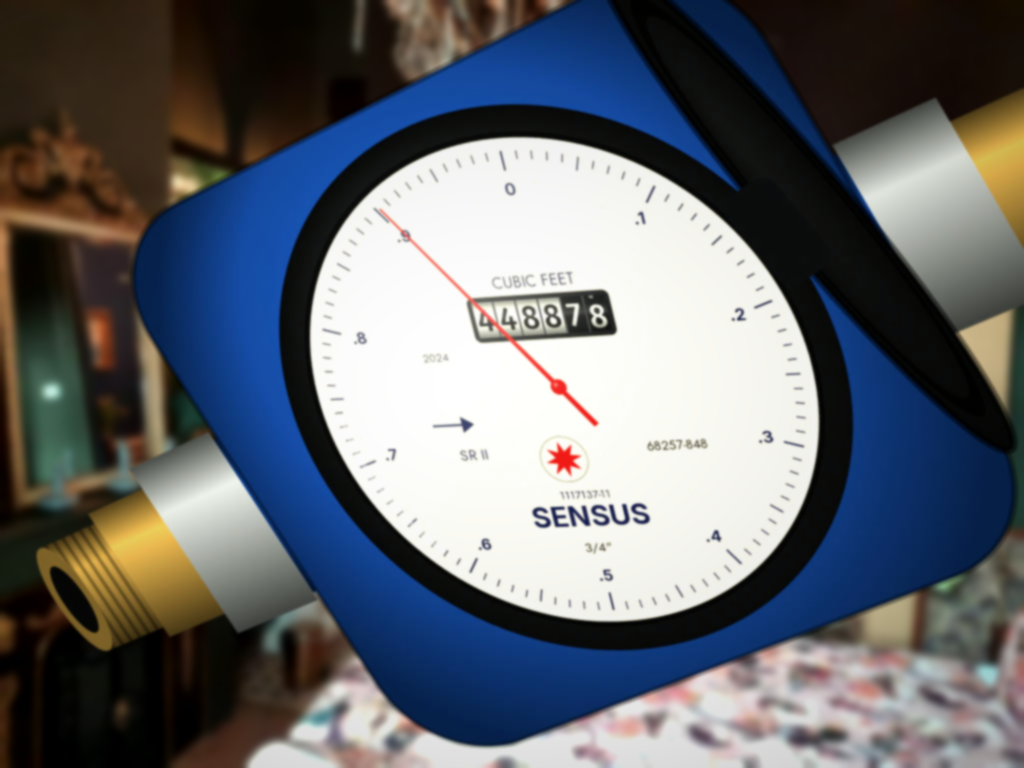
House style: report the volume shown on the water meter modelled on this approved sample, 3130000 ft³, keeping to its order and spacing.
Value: 448877.90 ft³
